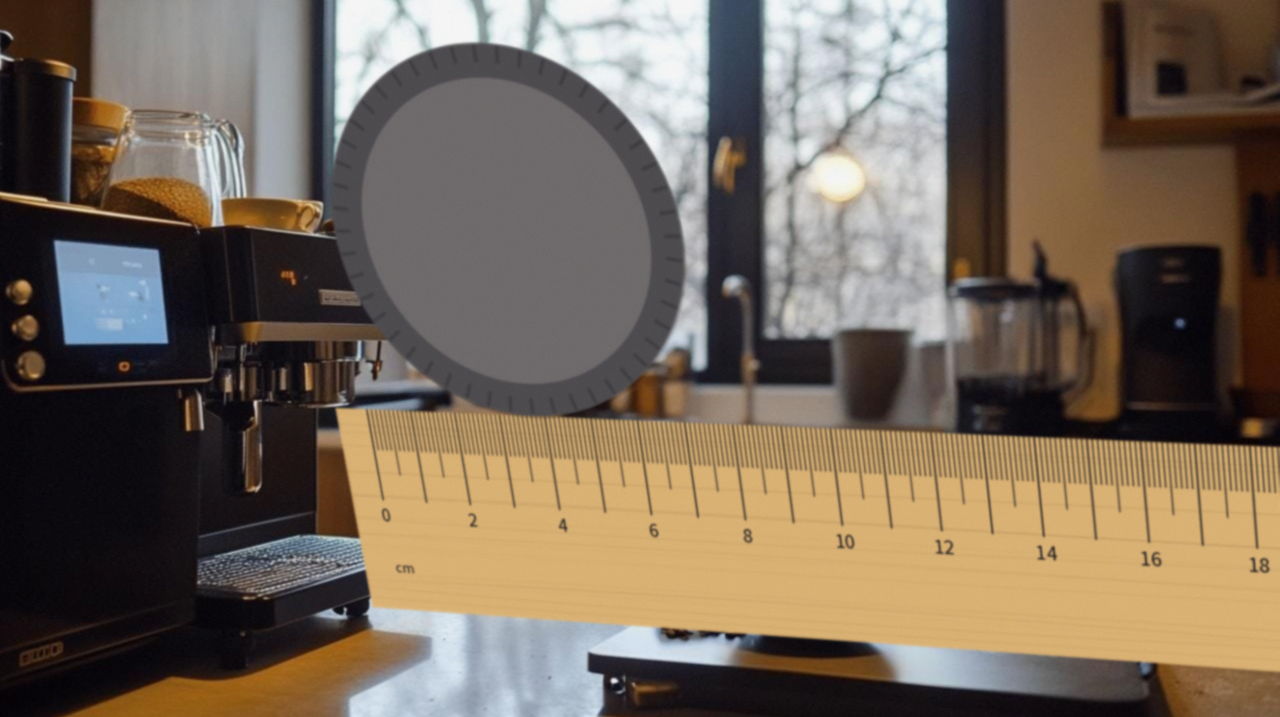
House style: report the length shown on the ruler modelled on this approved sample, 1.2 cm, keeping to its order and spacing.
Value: 7.5 cm
